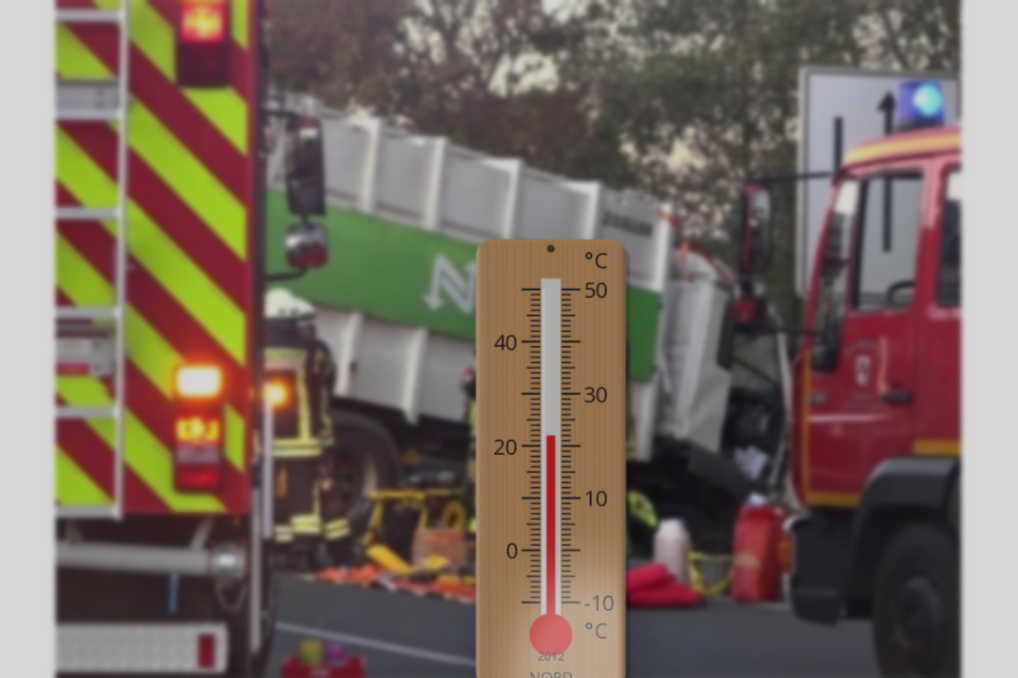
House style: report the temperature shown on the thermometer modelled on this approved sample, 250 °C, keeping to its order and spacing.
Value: 22 °C
